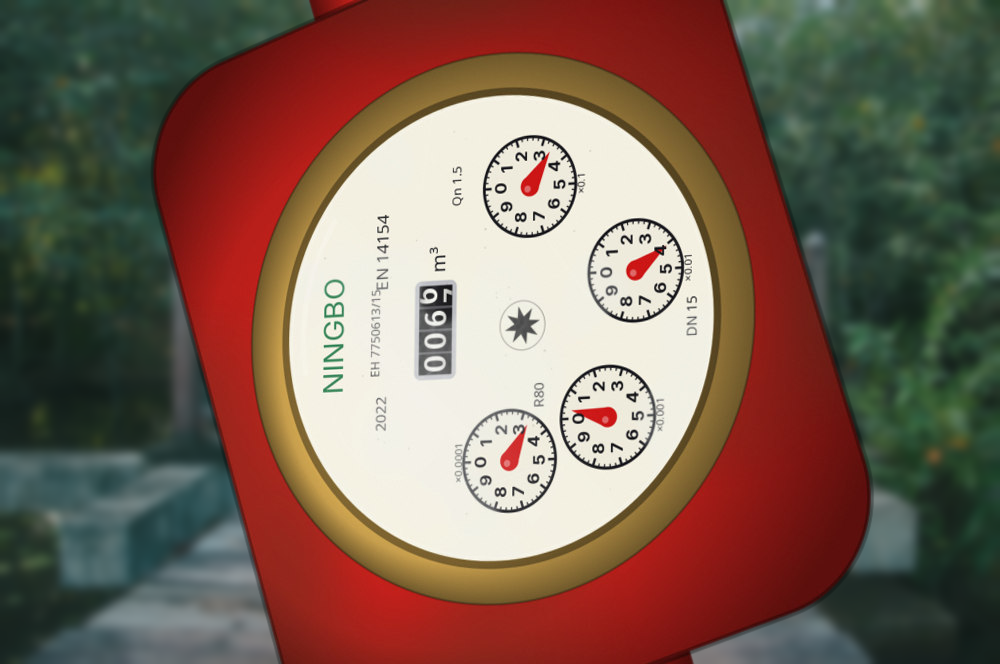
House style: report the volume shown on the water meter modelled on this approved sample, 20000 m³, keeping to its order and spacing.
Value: 66.3403 m³
